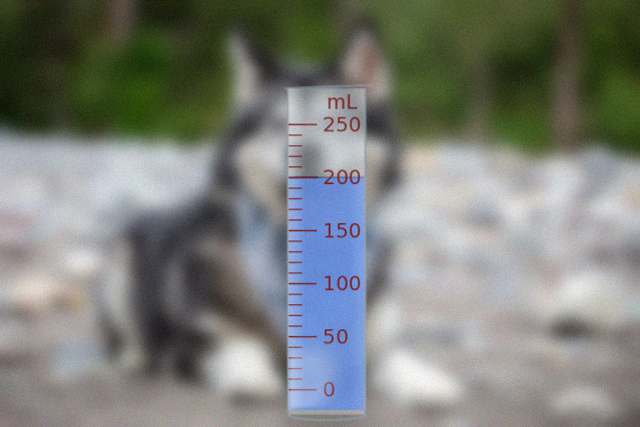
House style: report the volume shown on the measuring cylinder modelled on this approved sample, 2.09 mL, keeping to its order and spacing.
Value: 200 mL
